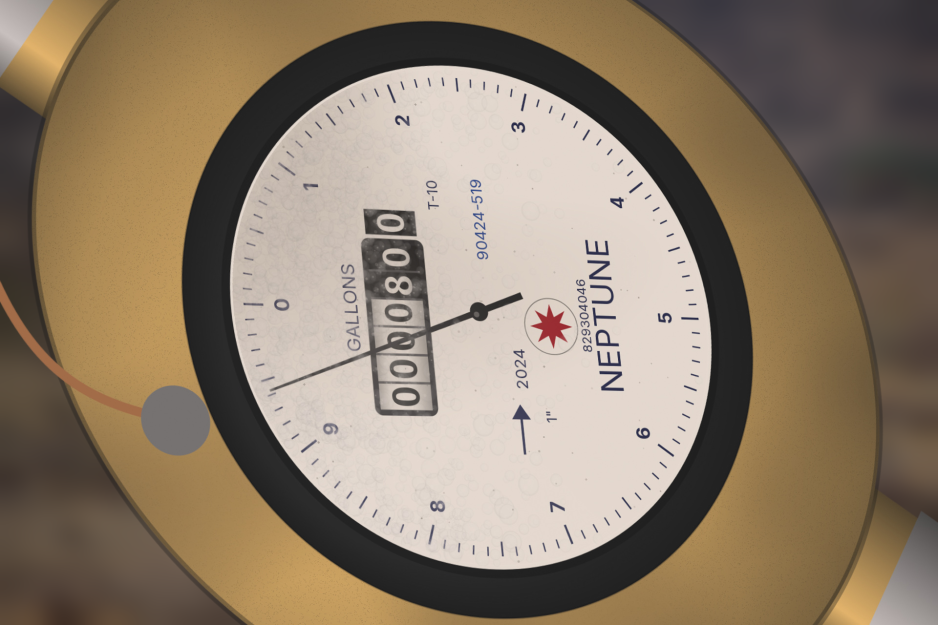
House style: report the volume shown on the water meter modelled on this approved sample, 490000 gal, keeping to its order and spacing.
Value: 799.4 gal
